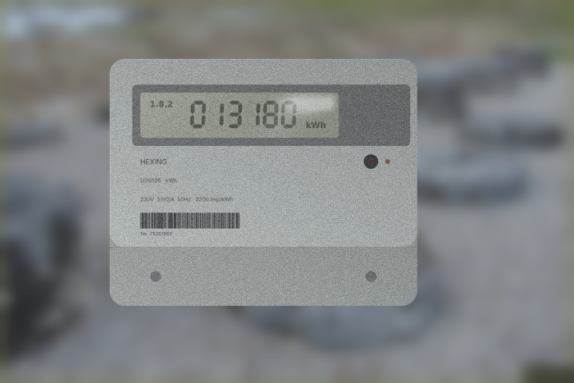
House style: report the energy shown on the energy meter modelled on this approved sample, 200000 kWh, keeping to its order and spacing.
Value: 13180 kWh
